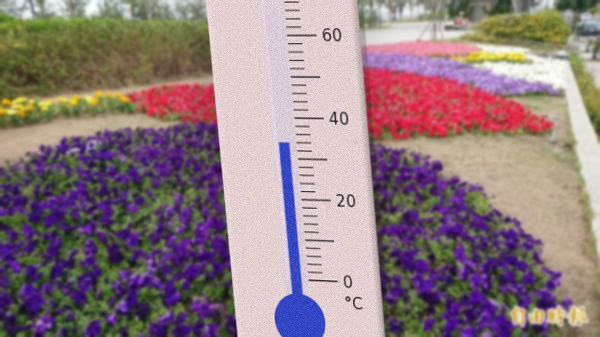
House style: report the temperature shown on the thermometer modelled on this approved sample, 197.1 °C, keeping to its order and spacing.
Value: 34 °C
